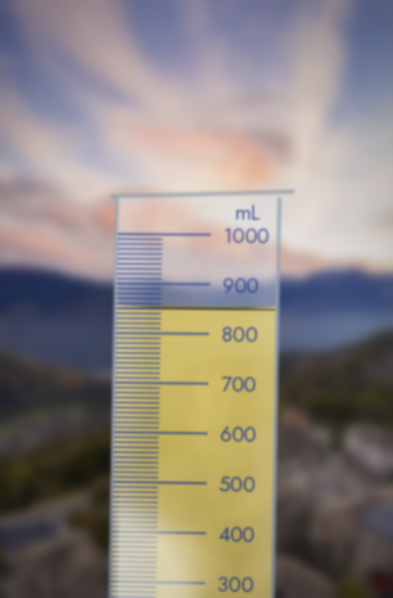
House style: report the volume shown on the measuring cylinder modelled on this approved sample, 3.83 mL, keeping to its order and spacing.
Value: 850 mL
